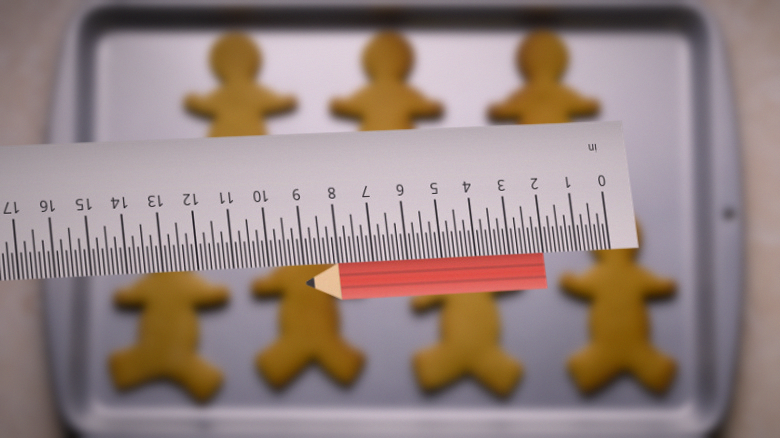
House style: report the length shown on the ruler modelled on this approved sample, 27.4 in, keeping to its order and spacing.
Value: 7 in
